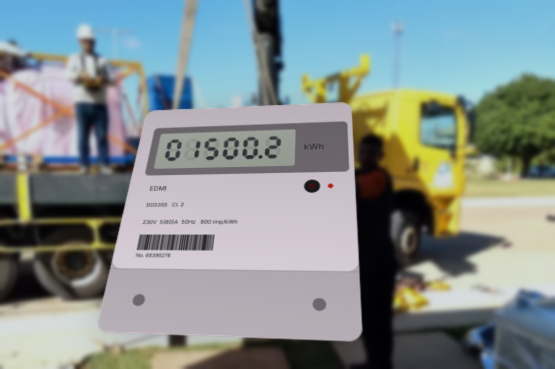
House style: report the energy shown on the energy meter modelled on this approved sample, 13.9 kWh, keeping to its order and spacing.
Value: 1500.2 kWh
